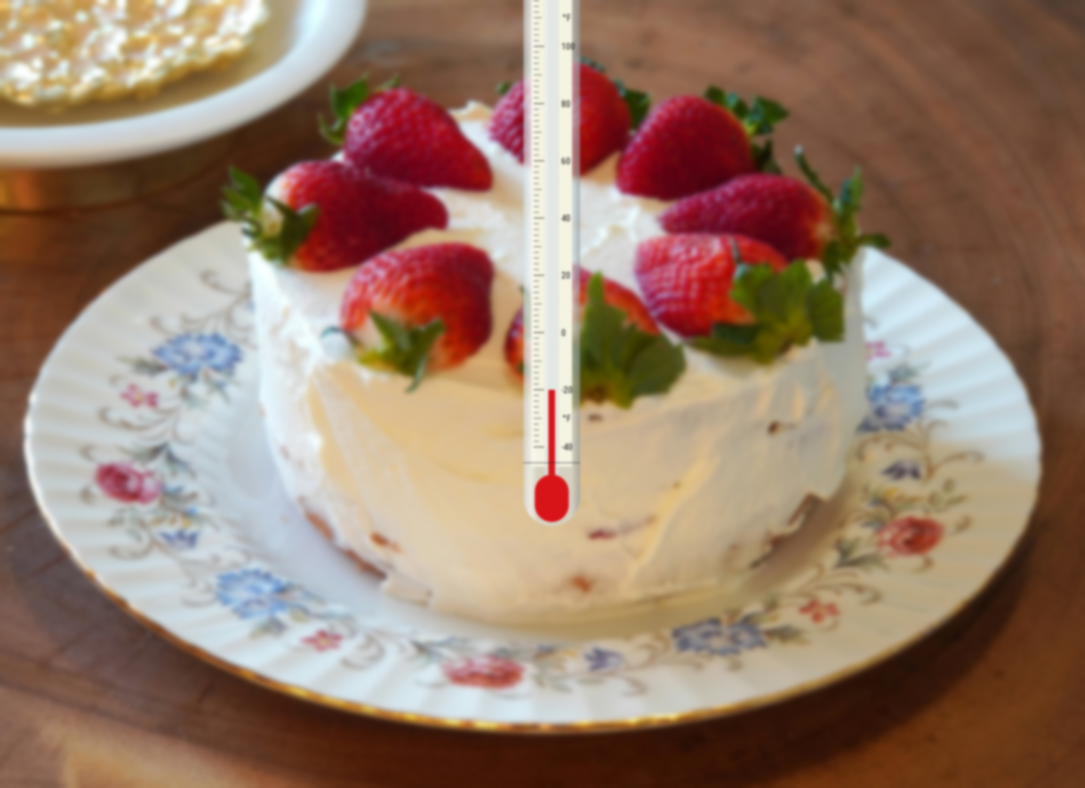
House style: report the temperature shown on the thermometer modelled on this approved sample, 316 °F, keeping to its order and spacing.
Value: -20 °F
